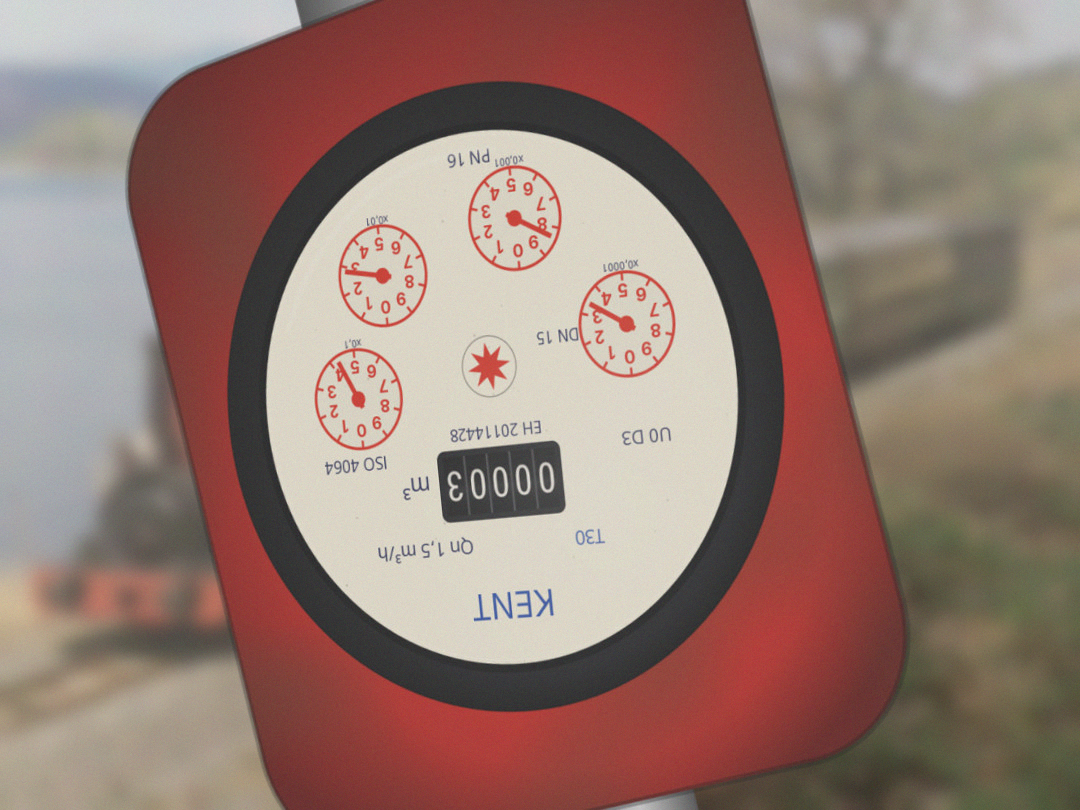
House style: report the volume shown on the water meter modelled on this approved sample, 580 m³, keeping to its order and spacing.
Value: 3.4283 m³
